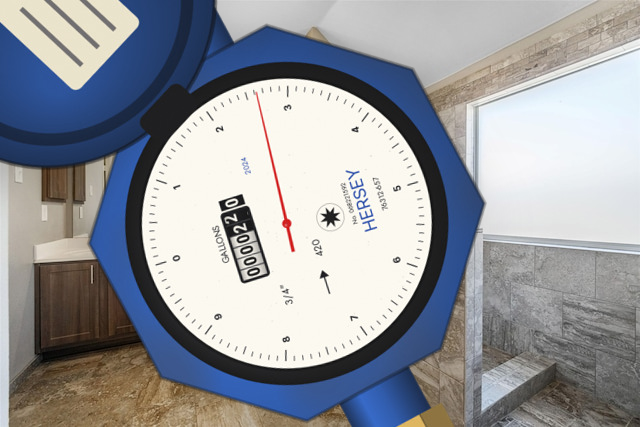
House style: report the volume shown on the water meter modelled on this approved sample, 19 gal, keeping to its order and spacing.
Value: 222.6 gal
